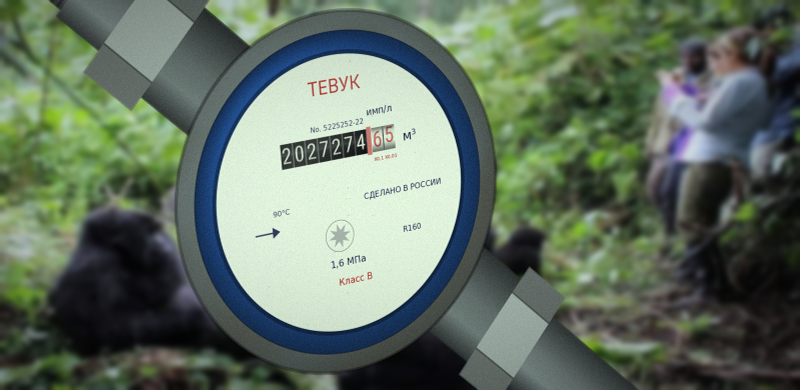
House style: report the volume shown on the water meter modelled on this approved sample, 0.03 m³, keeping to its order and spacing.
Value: 2027274.65 m³
